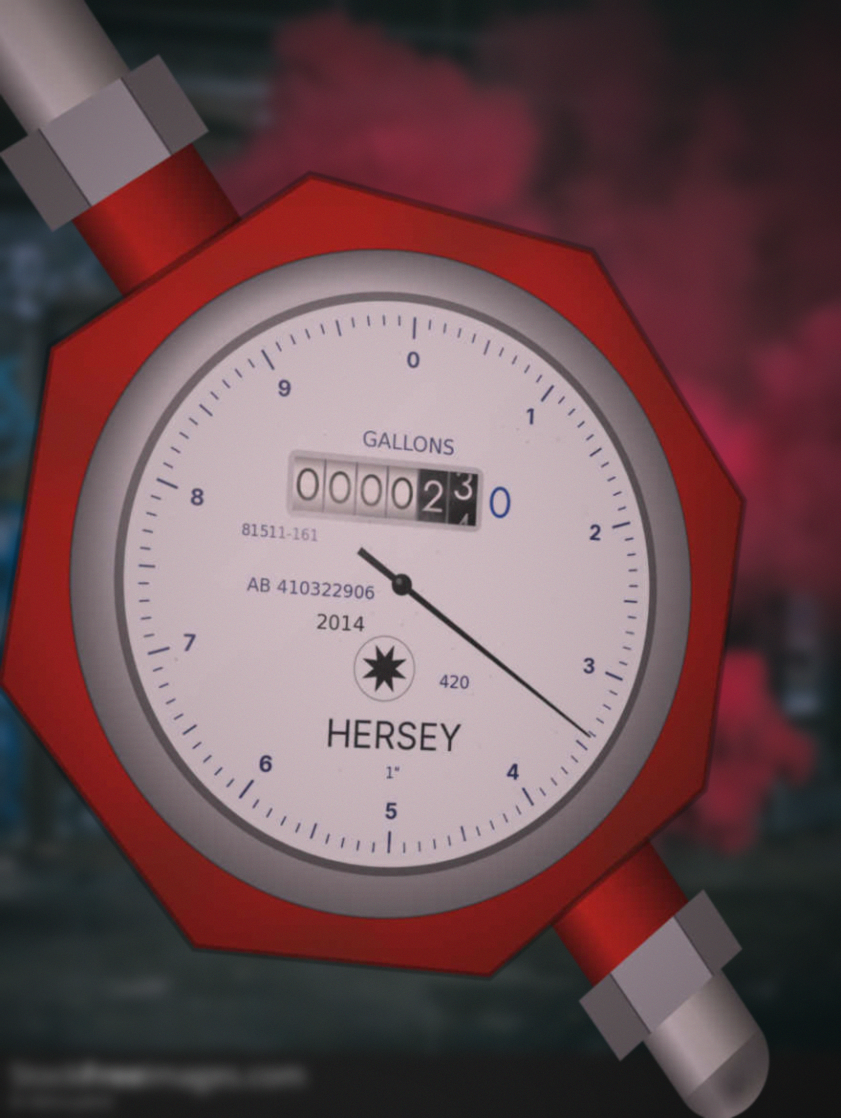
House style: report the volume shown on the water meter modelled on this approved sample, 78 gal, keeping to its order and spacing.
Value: 233.4 gal
